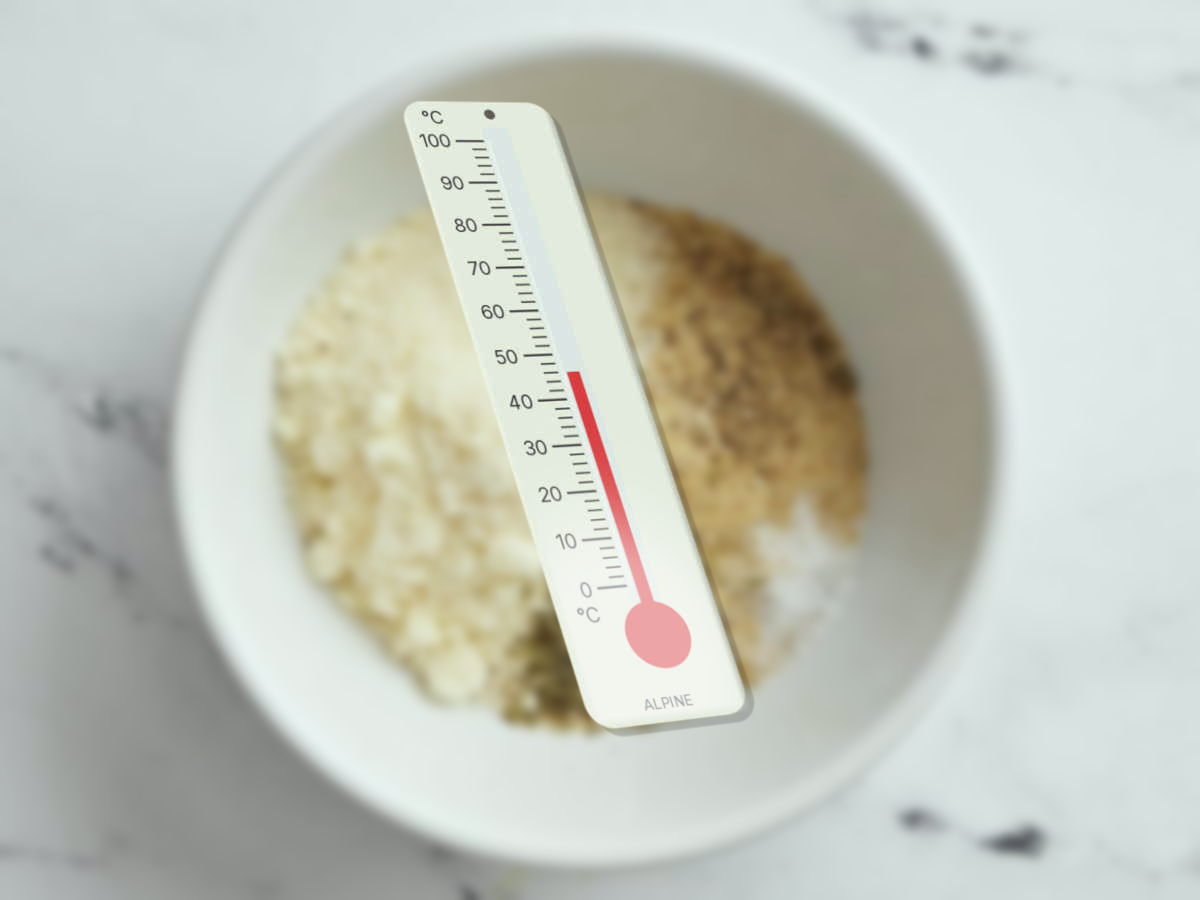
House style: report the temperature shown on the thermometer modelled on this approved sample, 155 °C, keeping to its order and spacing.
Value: 46 °C
